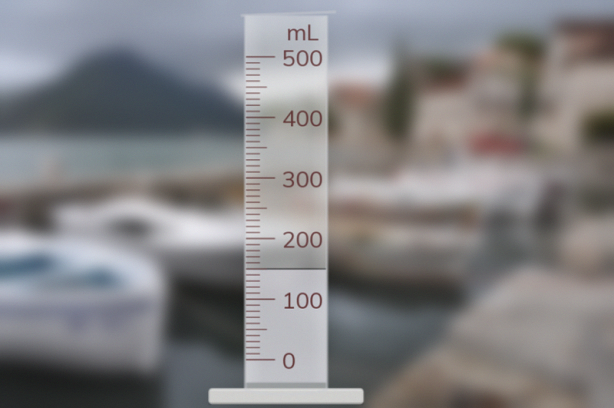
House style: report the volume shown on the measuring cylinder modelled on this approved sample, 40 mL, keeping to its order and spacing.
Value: 150 mL
